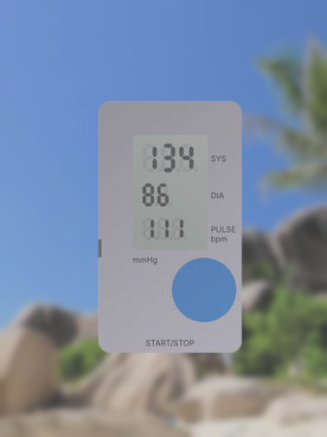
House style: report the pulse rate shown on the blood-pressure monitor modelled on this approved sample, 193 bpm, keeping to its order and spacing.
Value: 111 bpm
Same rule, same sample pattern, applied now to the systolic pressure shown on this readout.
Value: 134 mmHg
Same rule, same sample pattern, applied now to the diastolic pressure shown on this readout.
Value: 86 mmHg
